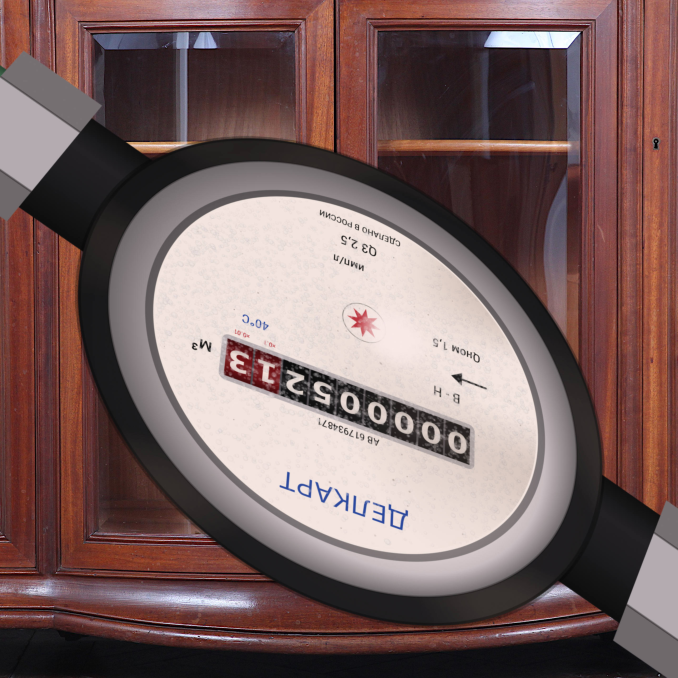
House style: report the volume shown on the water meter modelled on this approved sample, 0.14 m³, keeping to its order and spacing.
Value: 52.13 m³
